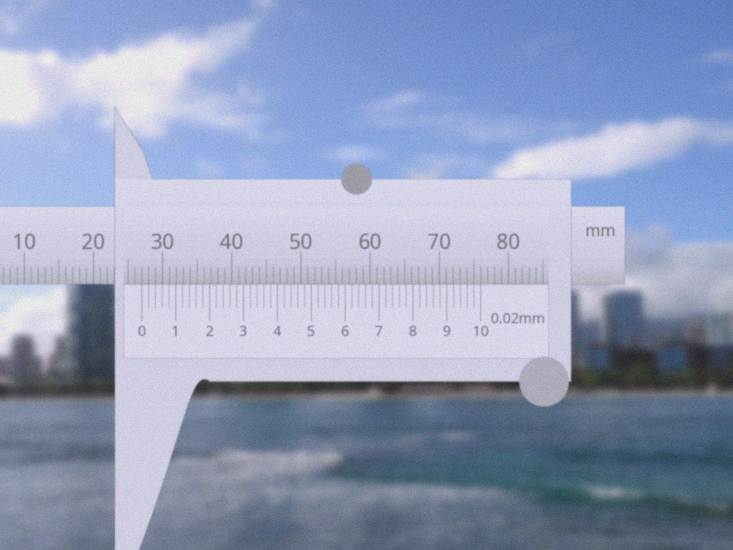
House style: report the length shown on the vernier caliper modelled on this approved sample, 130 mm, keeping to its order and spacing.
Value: 27.0 mm
